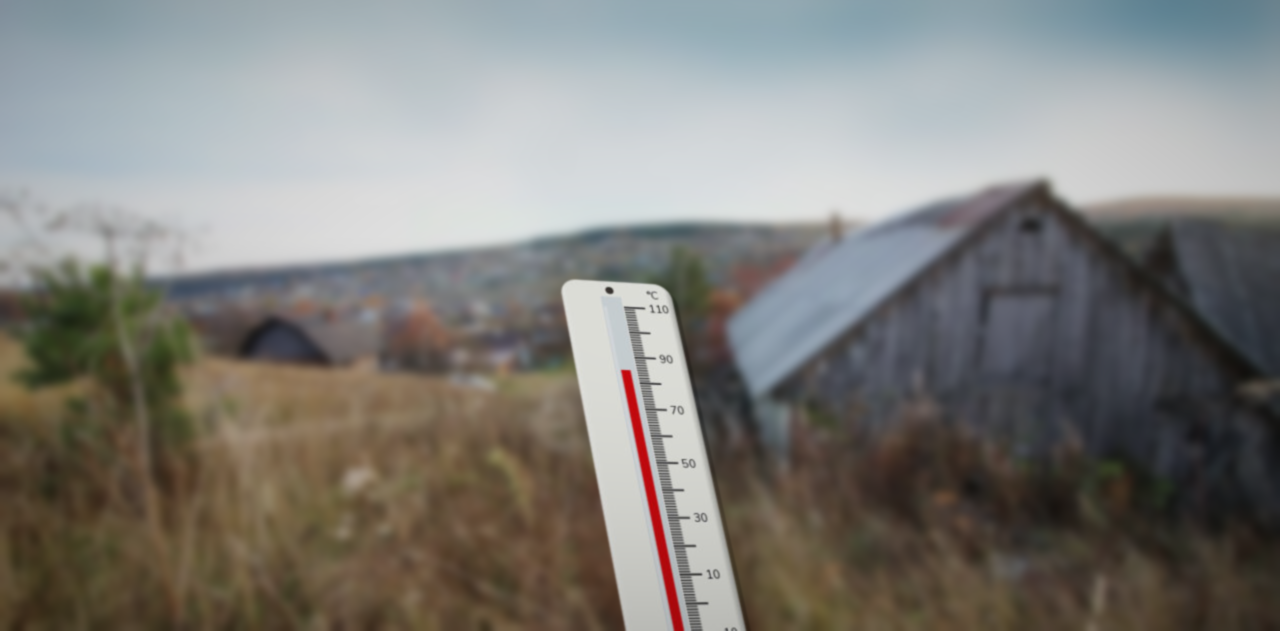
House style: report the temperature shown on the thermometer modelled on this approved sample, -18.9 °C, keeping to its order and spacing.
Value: 85 °C
